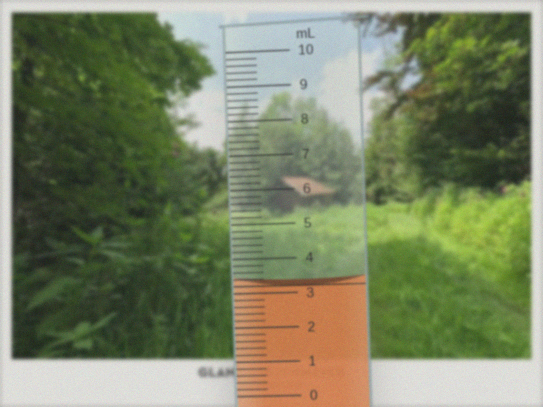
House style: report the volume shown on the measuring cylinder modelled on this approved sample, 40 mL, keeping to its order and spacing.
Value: 3.2 mL
